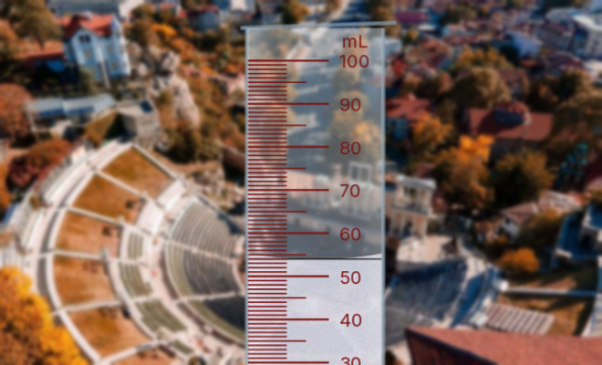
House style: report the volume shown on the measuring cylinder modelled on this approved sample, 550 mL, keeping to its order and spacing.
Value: 54 mL
